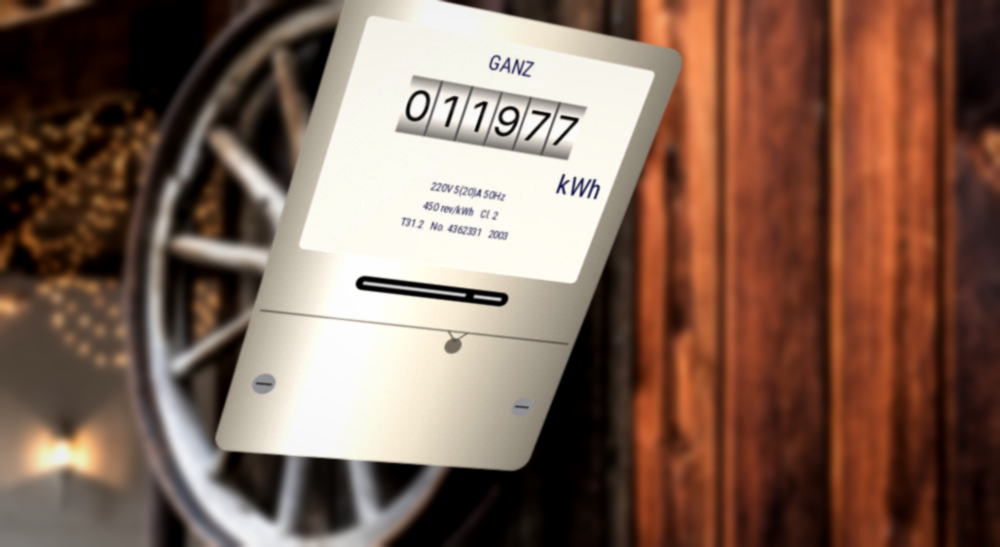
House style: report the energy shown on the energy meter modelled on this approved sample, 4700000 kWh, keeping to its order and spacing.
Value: 11977 kWh
